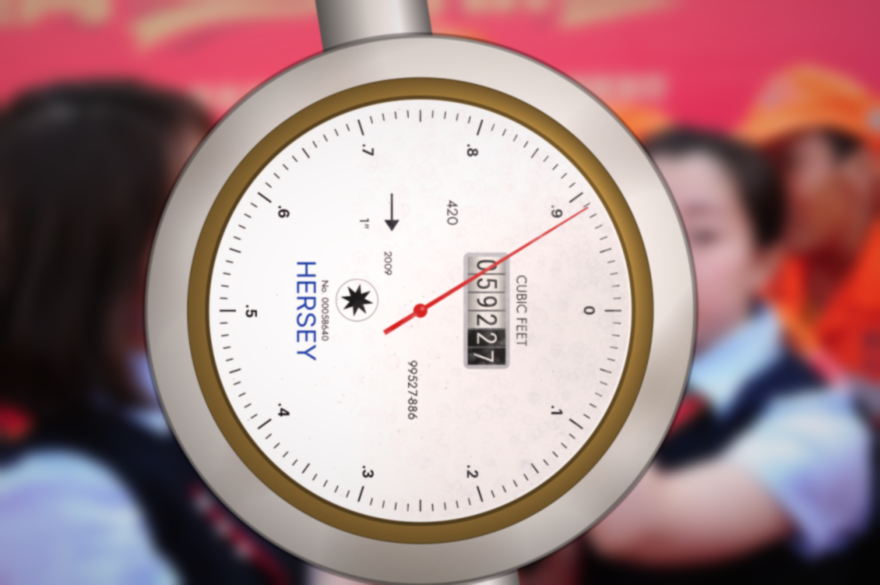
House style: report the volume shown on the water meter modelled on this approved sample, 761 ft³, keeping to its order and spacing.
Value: 59226.91 ft³
